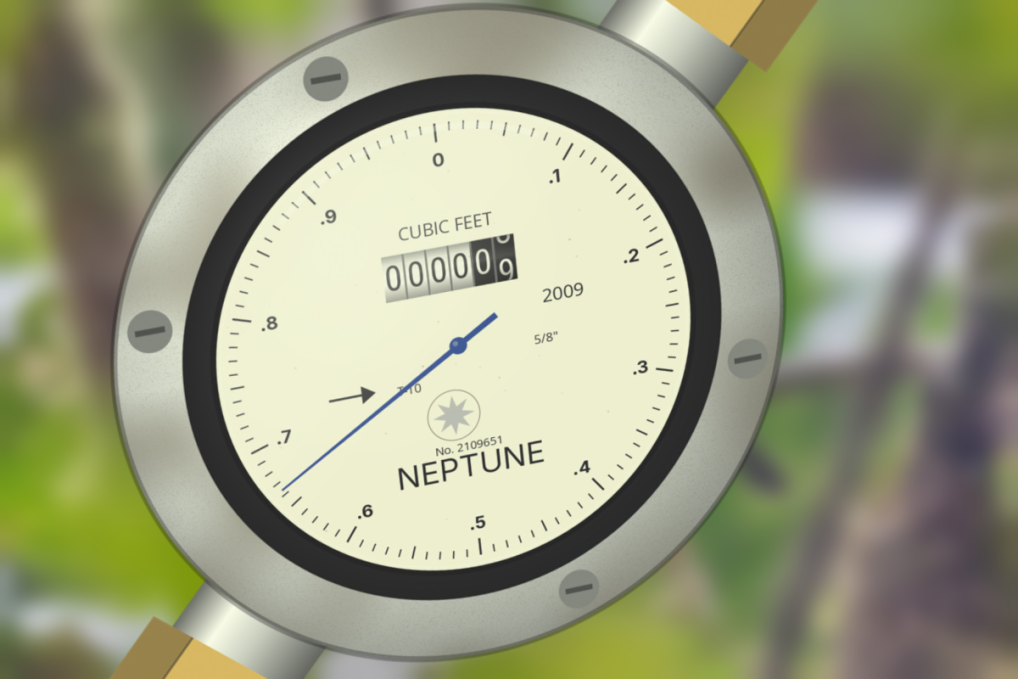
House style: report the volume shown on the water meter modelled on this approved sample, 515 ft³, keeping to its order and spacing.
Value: 8.66 ft³
